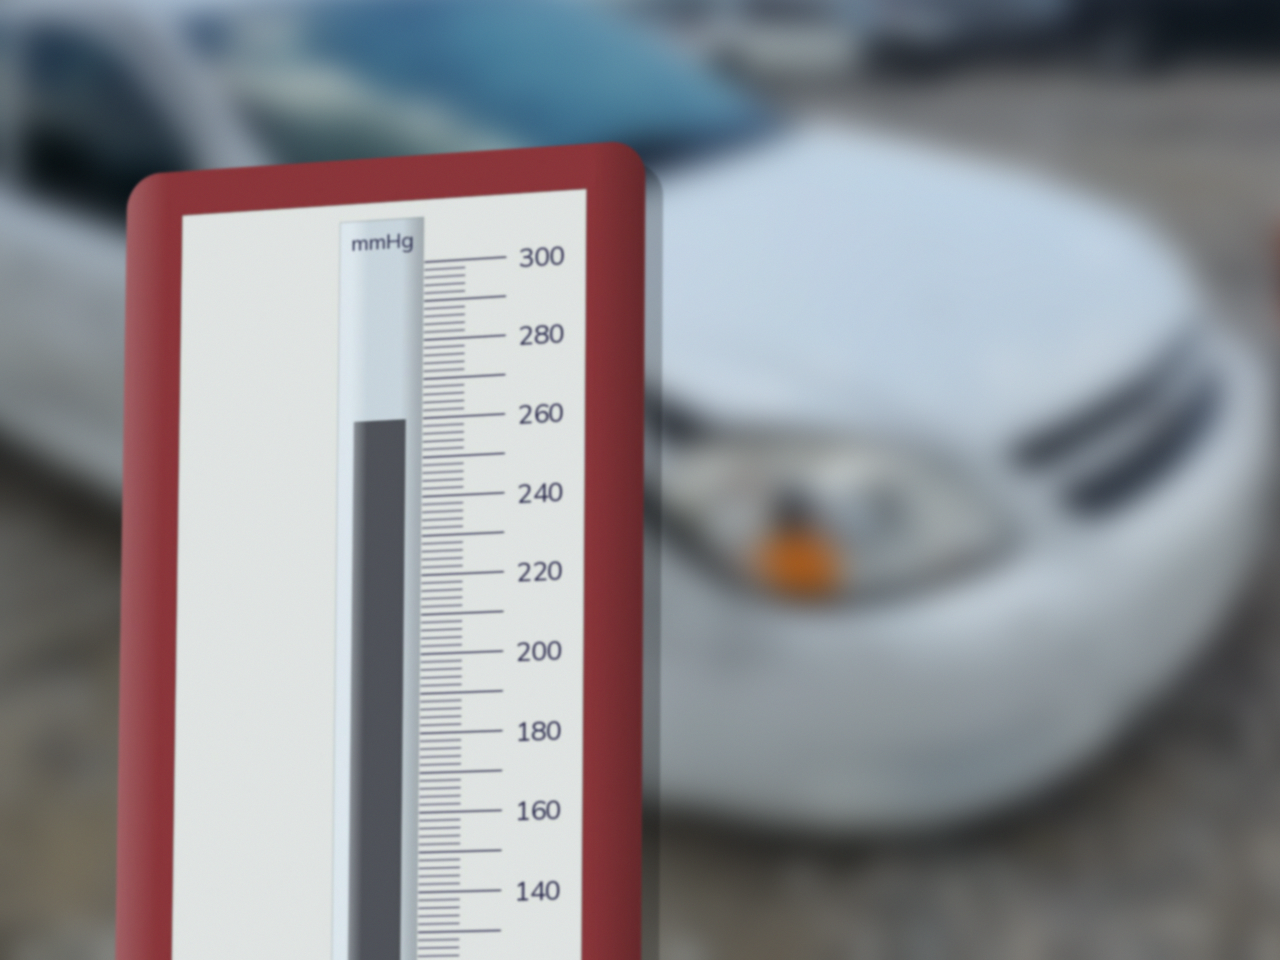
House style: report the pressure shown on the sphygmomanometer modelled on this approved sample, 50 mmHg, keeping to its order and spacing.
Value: 260 mmHg
